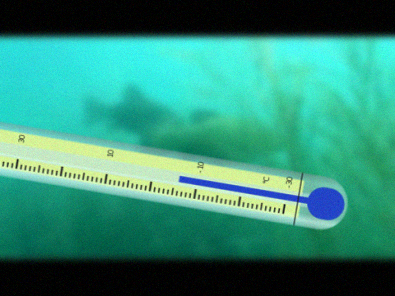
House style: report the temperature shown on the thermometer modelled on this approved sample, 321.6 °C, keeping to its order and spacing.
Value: -6 °C
